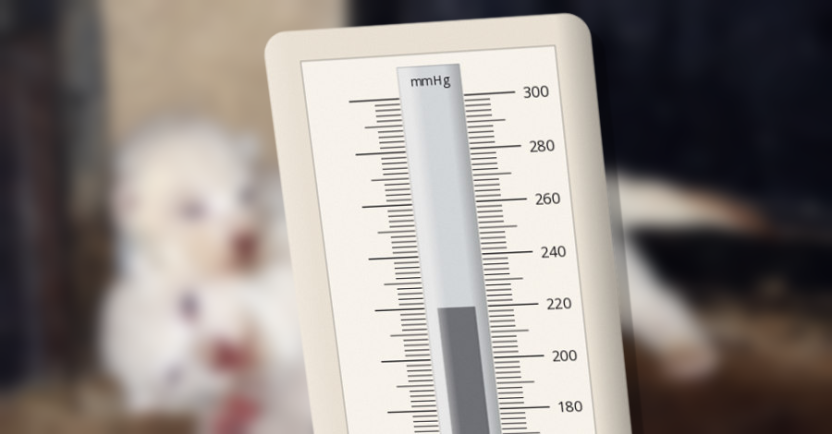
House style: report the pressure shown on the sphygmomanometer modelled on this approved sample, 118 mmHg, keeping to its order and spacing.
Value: 220 mmHg
